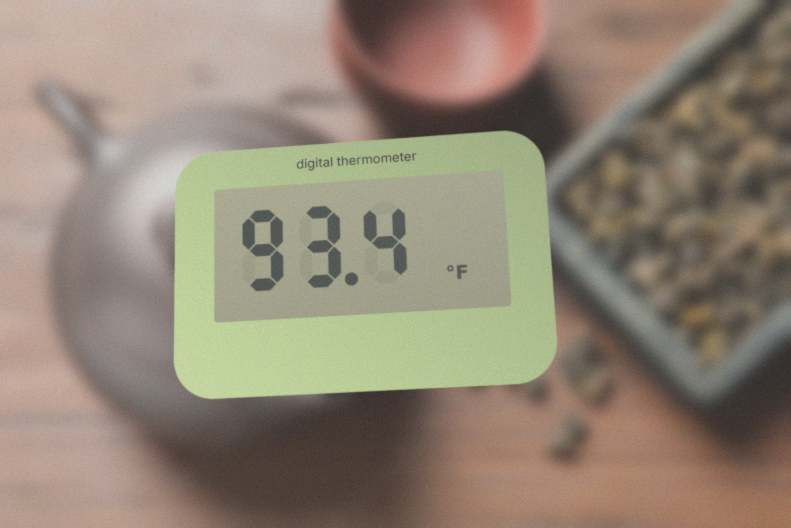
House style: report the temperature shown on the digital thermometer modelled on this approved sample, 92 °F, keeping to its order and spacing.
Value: 93.4 °F
